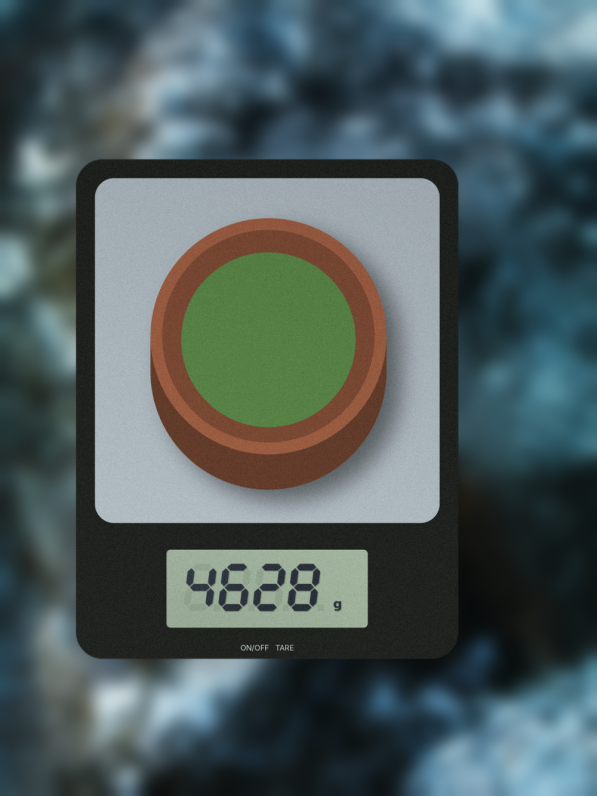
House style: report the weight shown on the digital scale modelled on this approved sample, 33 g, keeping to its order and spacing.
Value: 4628 g
